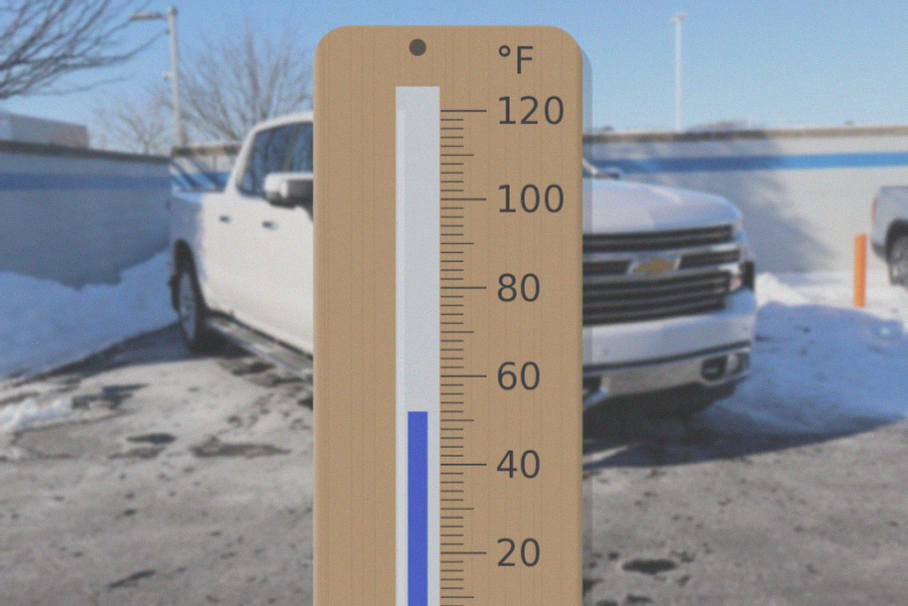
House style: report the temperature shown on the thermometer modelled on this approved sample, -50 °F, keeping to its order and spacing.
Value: 52 °F
